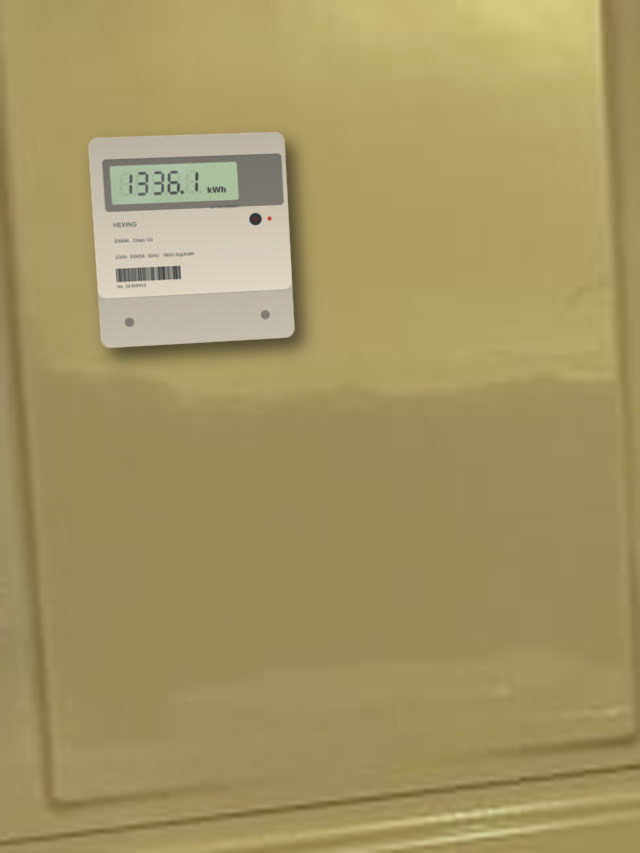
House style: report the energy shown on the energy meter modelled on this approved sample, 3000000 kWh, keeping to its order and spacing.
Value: 1336.1 kWh
